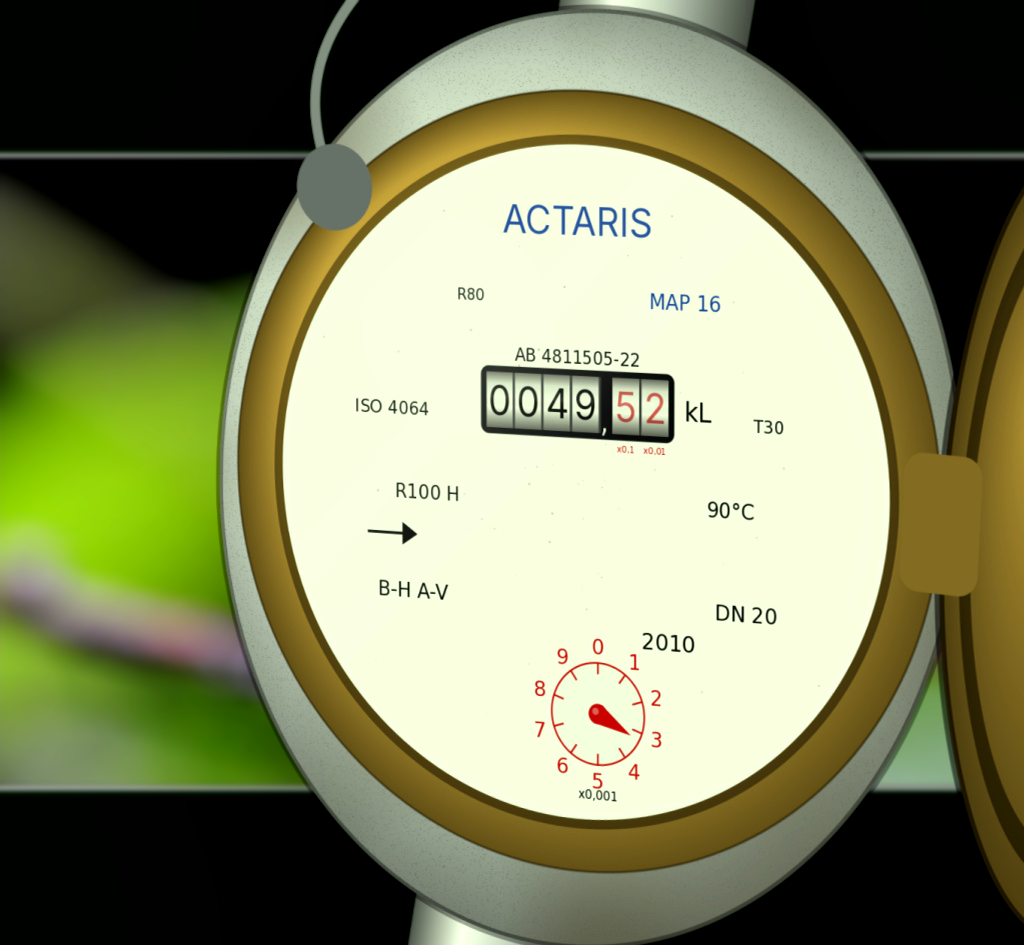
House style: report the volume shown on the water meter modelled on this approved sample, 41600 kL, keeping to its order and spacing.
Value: 49.523 kL
